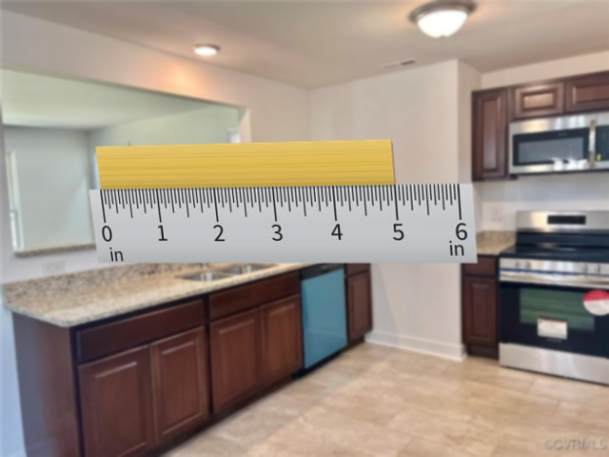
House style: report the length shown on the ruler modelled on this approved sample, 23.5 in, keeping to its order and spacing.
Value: 5 in
